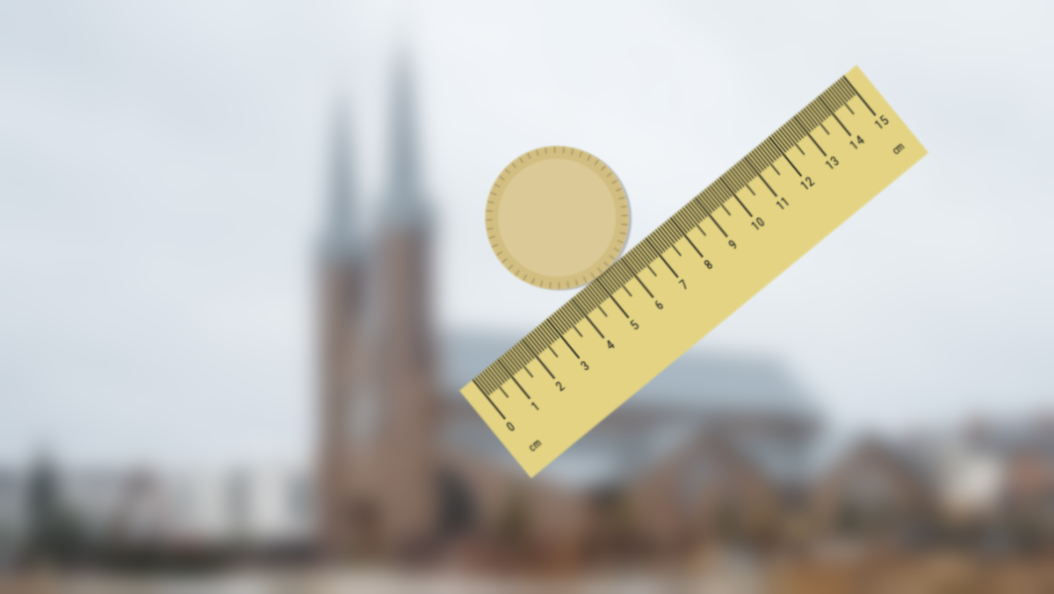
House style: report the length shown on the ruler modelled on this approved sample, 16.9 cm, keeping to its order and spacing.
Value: 4.5 cm
